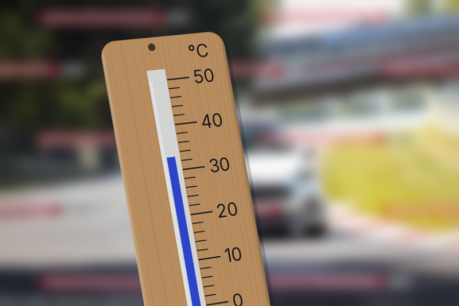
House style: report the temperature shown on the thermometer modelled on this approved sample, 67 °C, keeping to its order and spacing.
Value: 33 °C
